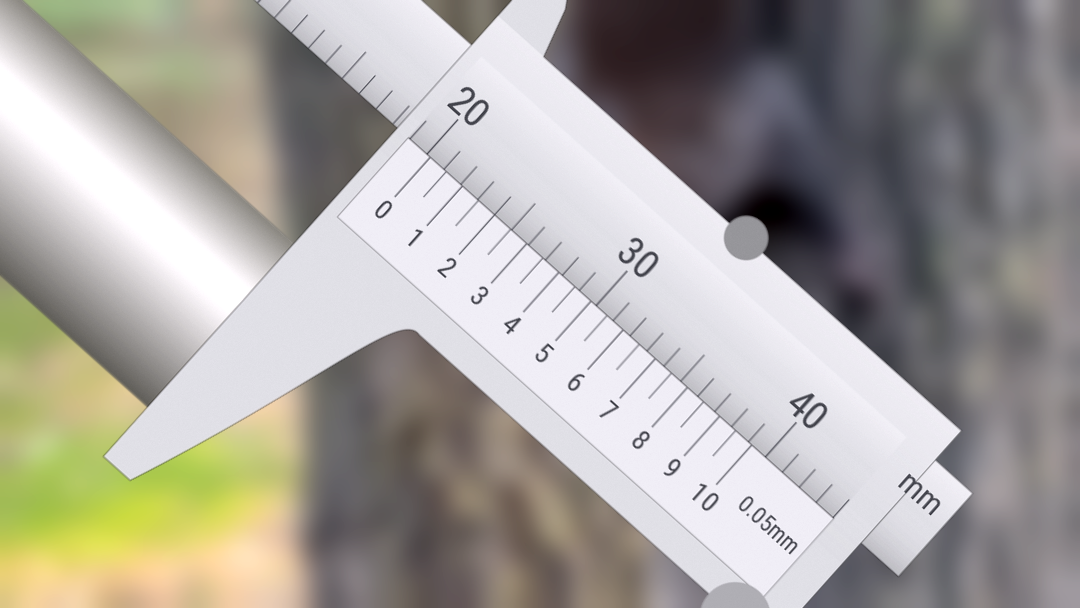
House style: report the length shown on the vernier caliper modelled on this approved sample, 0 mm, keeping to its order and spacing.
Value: 20.2 mm
